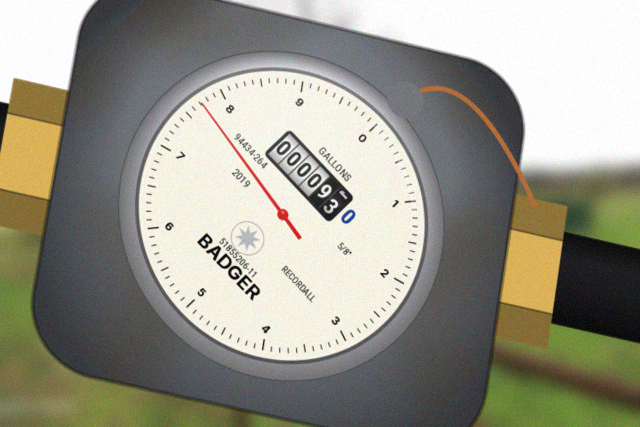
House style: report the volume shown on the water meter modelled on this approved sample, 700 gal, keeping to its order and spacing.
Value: 927.7 gal
